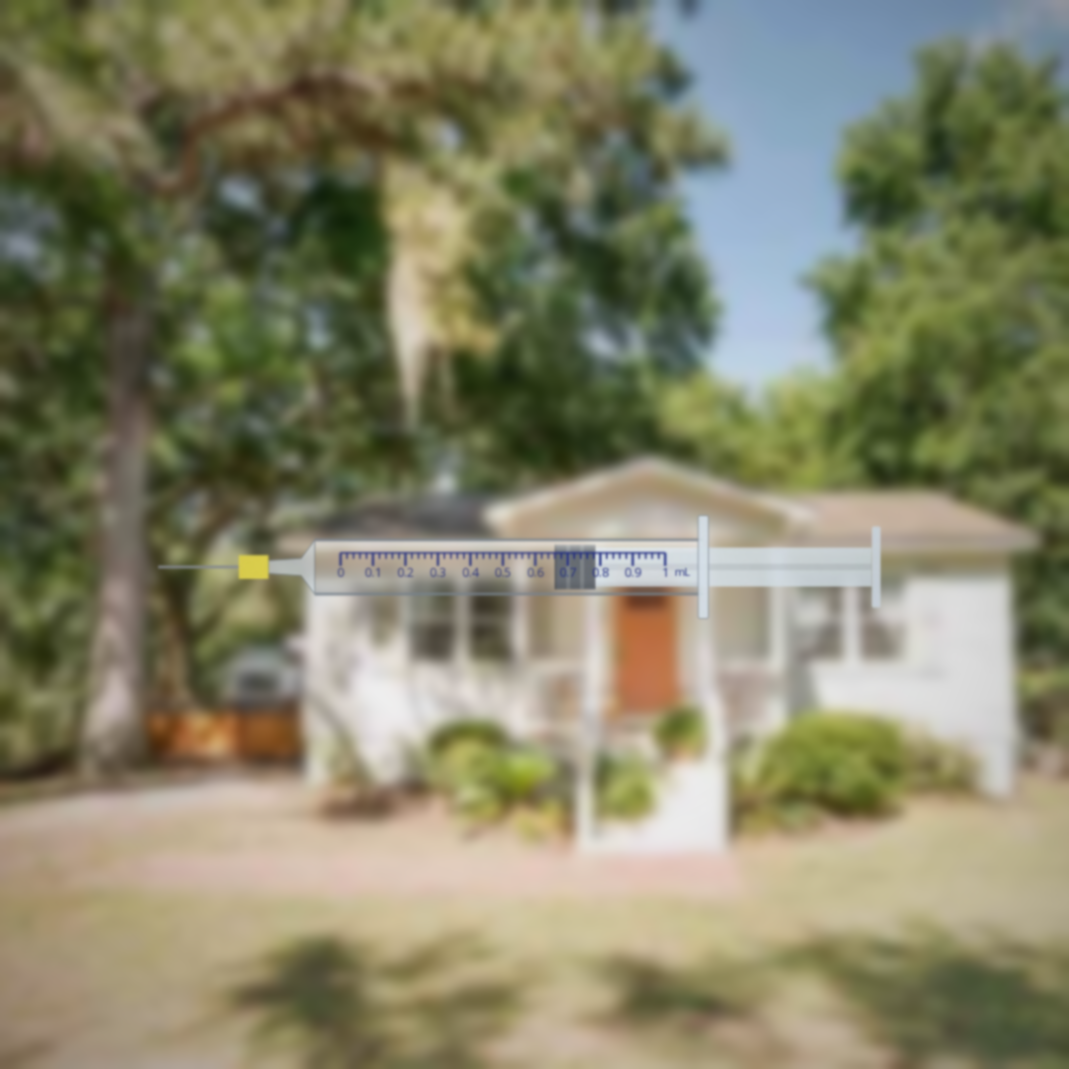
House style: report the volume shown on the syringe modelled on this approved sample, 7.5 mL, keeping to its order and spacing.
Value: 0.66 mL
